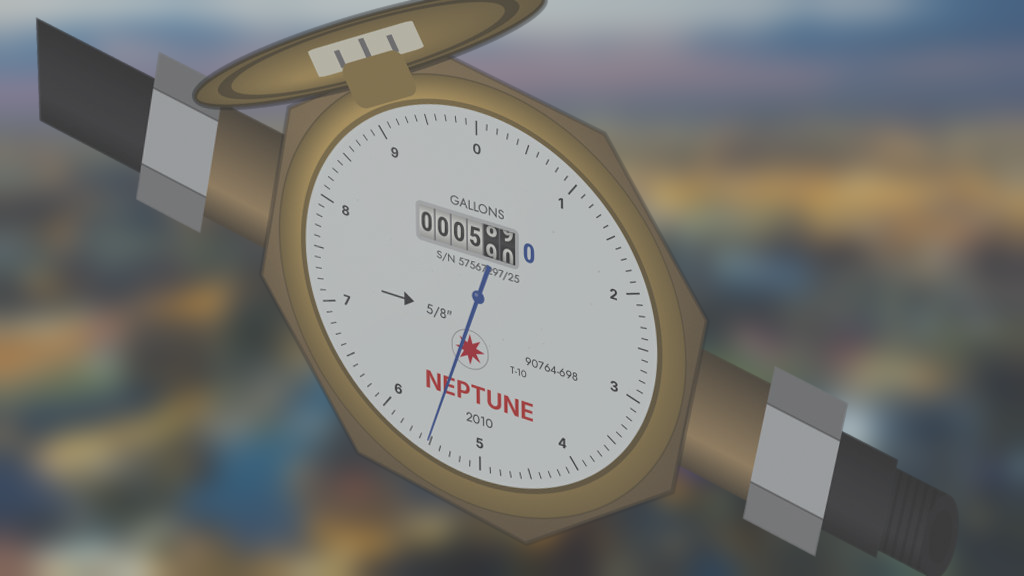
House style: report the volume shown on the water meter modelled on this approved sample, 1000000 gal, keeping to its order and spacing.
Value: 5895.5 gal
